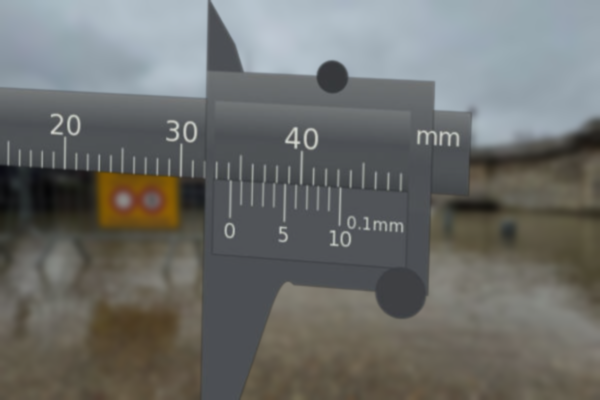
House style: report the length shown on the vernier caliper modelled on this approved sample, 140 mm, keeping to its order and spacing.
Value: 34.2 mm
